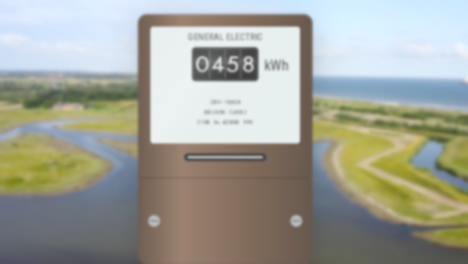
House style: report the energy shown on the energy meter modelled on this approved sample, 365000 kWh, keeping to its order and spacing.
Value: 458 kWh
